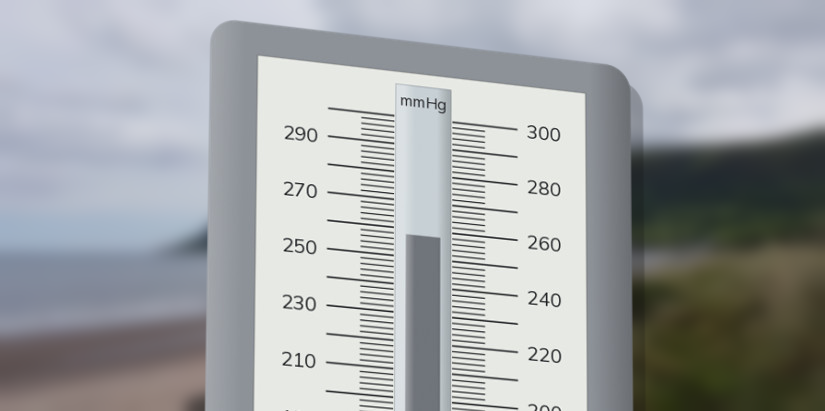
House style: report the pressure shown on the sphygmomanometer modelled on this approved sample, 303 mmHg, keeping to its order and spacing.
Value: 258 mmHg
